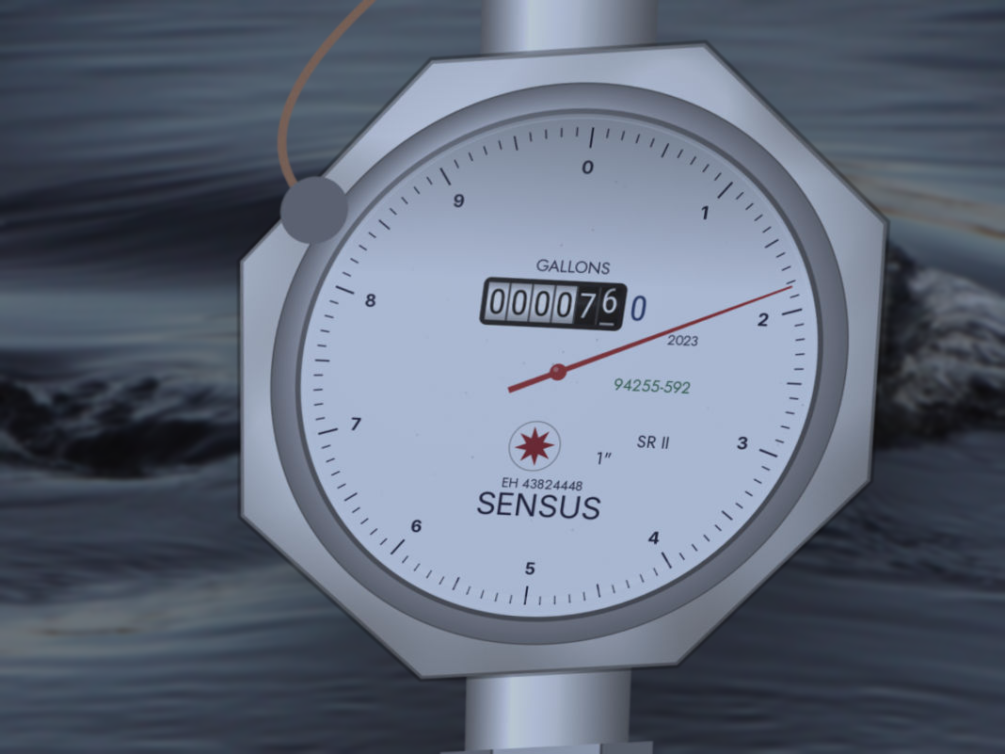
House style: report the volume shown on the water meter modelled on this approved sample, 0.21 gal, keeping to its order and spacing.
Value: 761.8 gal
